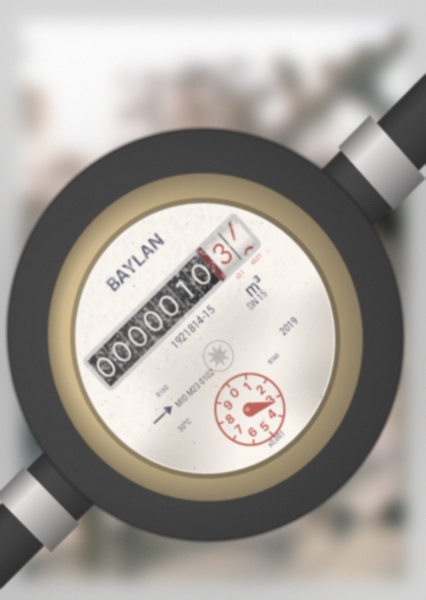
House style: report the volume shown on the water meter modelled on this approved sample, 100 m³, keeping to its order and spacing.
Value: 10.373 m³
